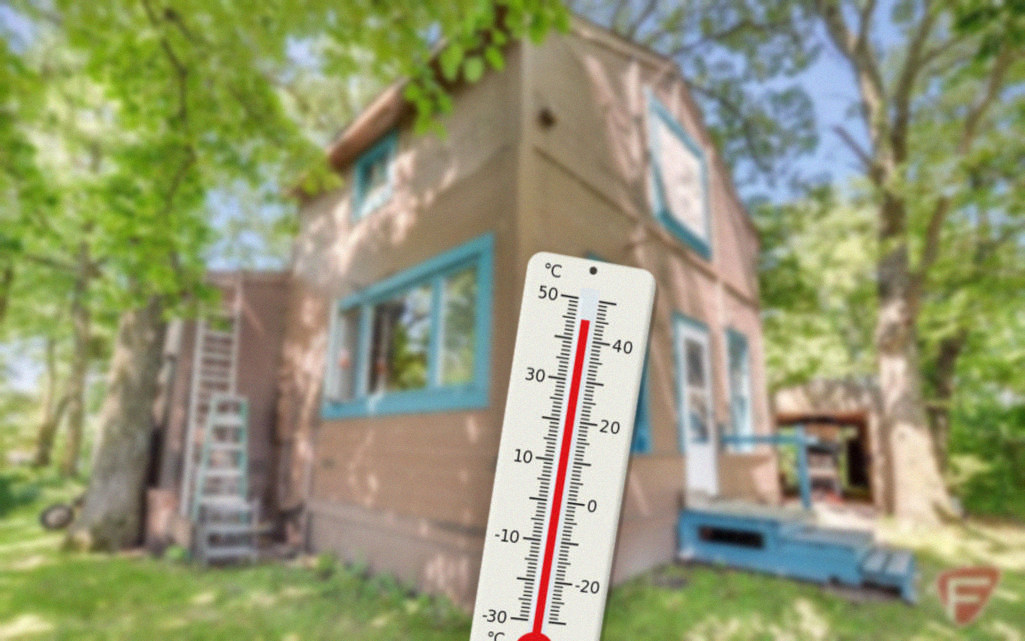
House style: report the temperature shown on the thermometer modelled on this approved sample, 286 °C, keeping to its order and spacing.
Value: 45 °C
